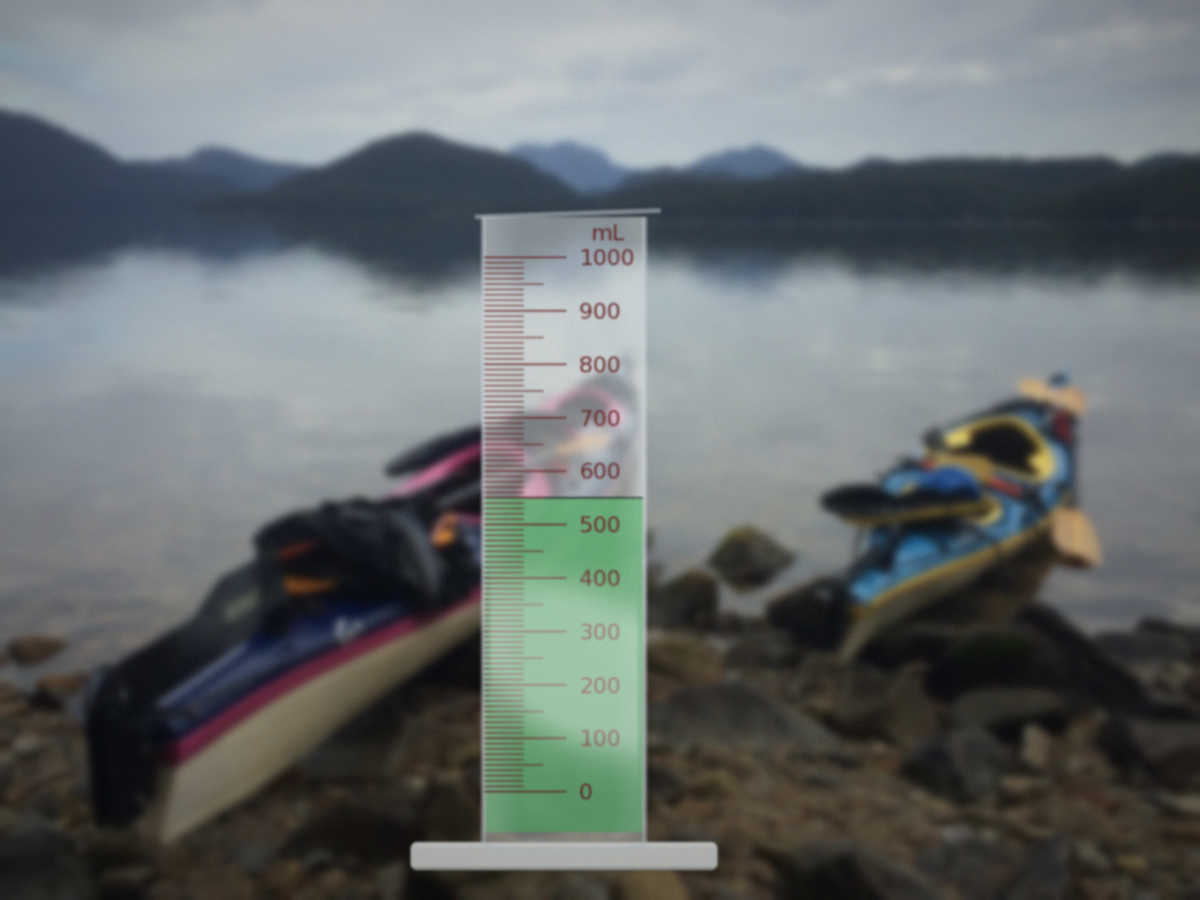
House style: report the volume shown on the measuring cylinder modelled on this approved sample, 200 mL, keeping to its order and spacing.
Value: 550 mL
